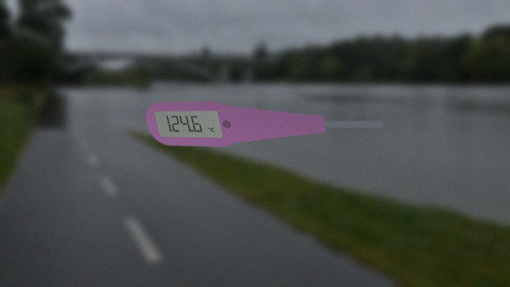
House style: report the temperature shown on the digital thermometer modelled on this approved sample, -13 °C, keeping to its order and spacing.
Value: 124.6 °C
